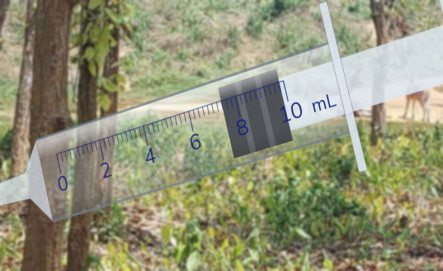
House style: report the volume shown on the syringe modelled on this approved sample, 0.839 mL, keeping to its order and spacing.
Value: 7.4 mL
